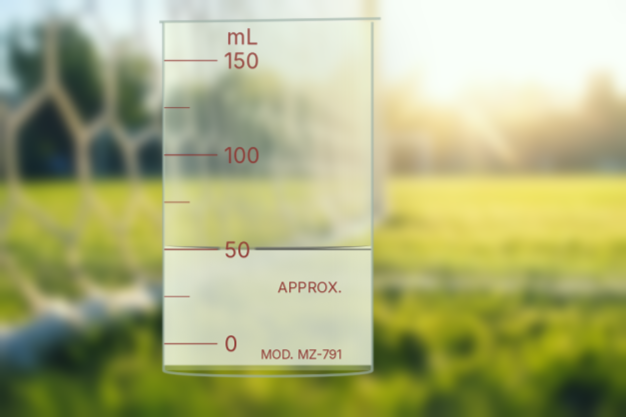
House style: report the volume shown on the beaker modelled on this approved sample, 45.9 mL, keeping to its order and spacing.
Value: 50 mL
